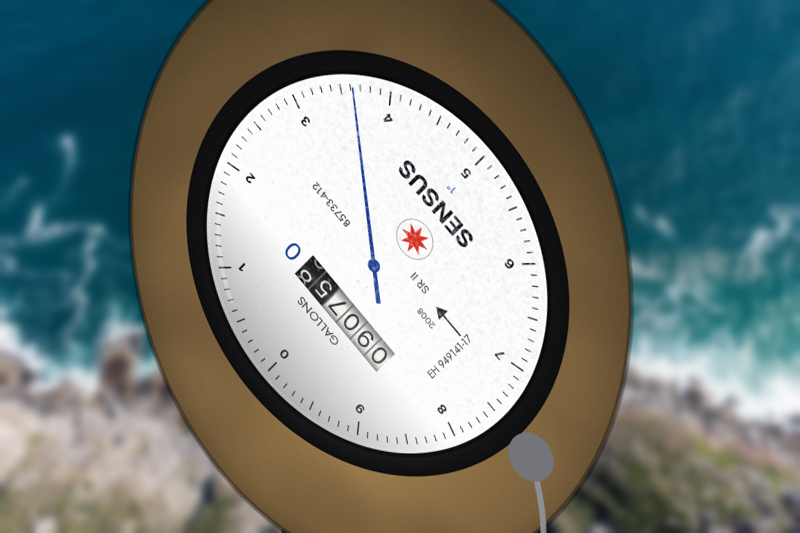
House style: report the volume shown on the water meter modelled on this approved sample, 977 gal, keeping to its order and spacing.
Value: 907583.6 gal
